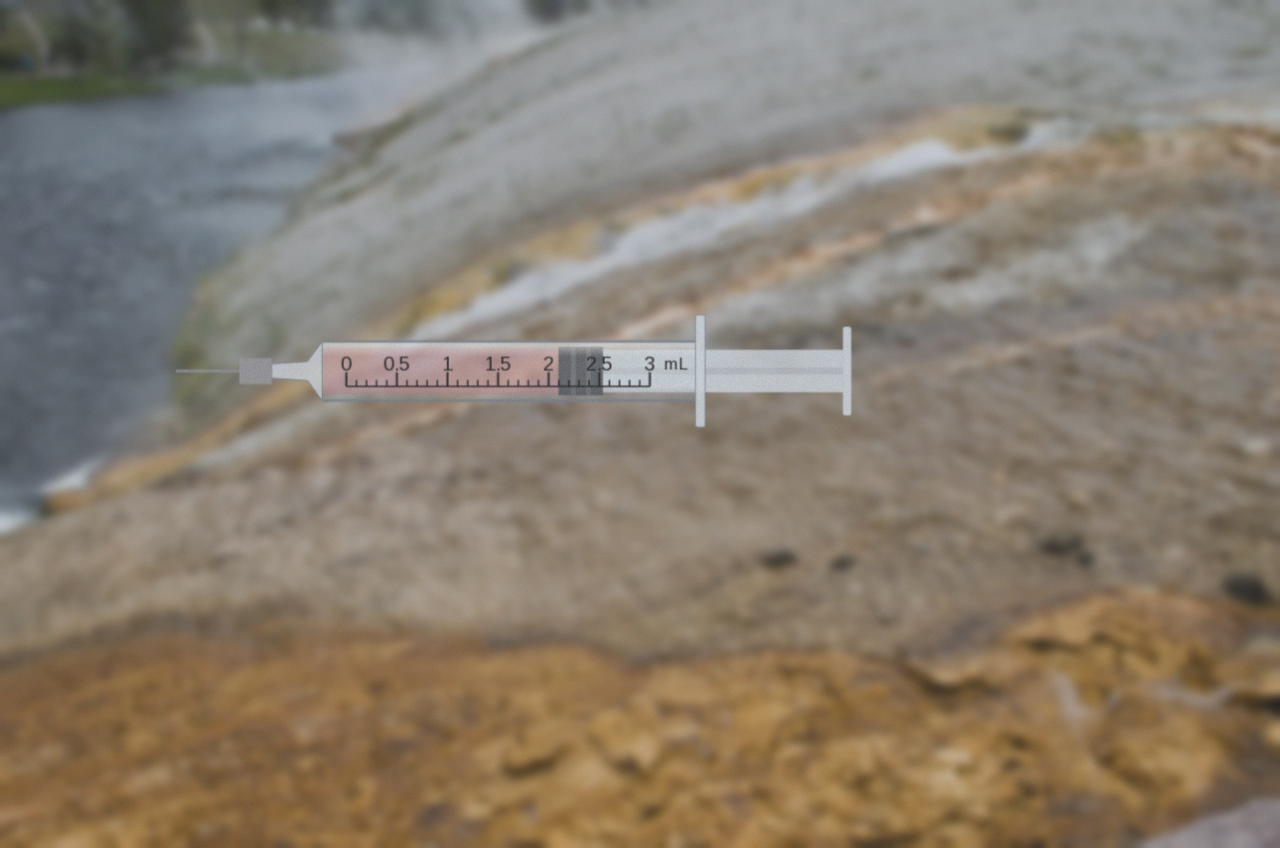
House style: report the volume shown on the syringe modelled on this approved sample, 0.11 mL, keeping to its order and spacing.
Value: 2.1 mL
